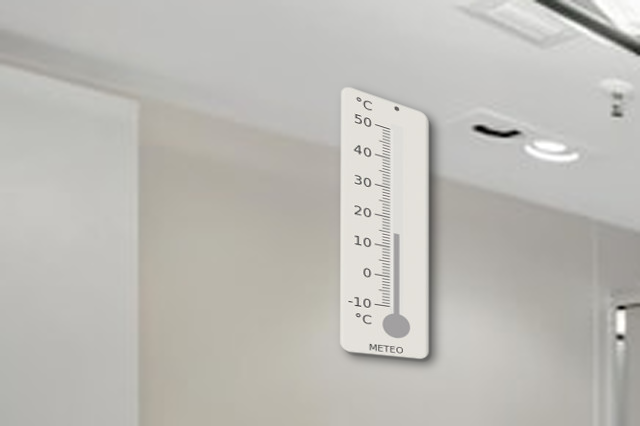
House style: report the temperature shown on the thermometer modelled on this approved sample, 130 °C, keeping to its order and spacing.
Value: 15 °C
